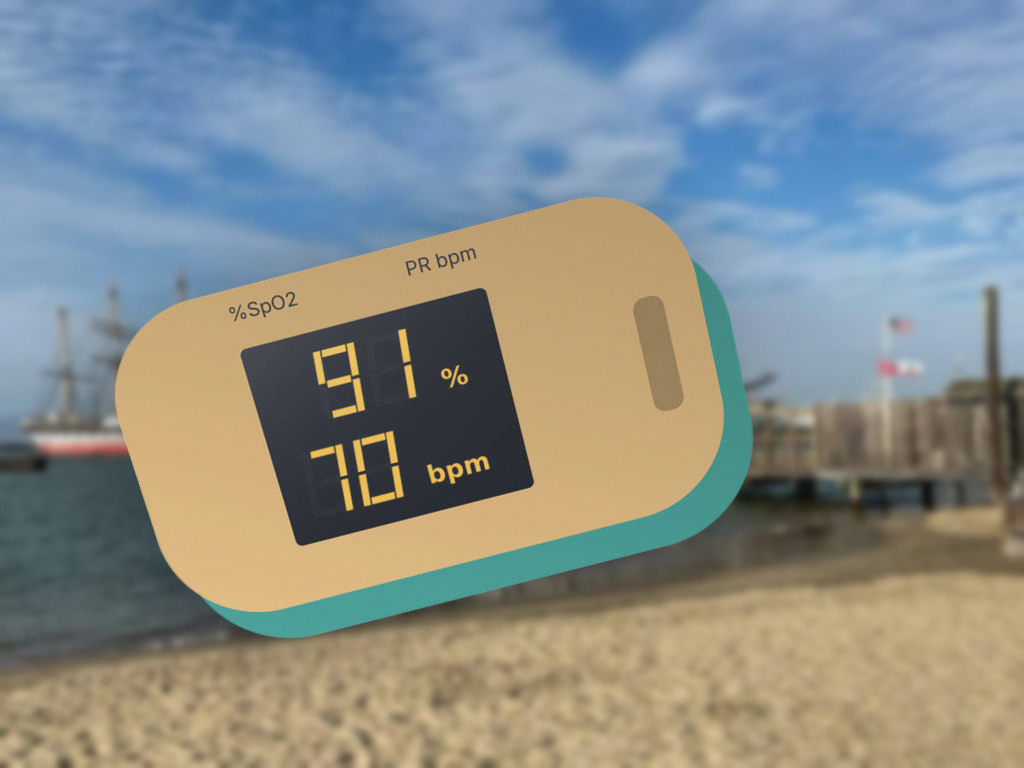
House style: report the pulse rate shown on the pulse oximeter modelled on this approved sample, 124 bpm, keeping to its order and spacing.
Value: 70 bpm
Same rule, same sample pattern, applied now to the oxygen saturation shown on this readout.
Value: 91 %
